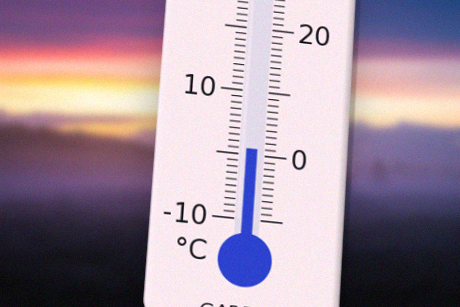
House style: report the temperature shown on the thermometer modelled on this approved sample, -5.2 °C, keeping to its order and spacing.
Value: 1 °C
